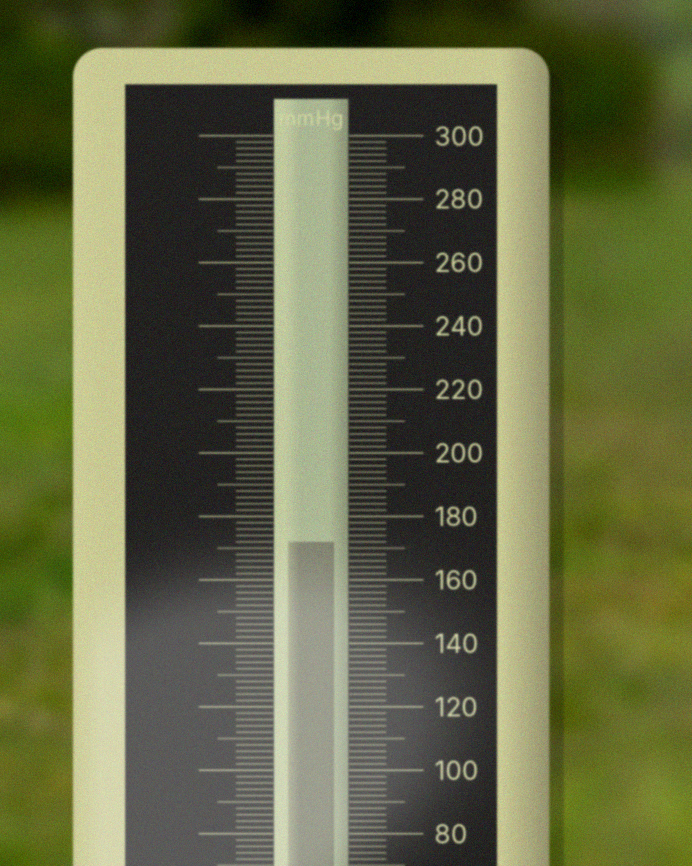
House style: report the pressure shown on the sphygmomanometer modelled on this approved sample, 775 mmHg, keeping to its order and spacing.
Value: 172 mmHg
